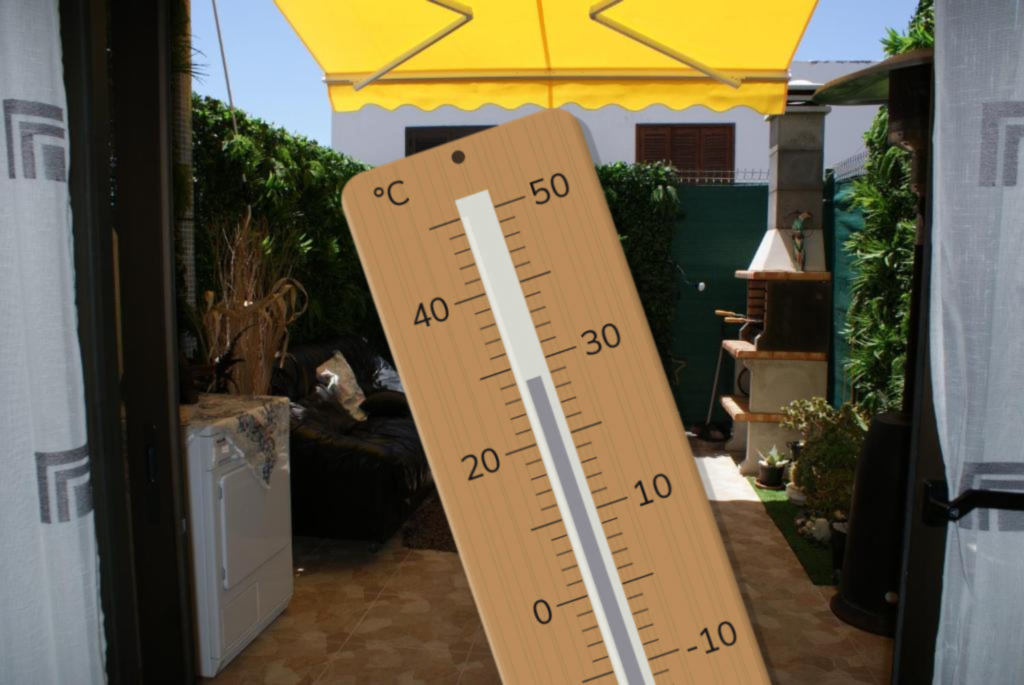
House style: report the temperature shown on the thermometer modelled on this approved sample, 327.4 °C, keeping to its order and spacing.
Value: 28 °C
